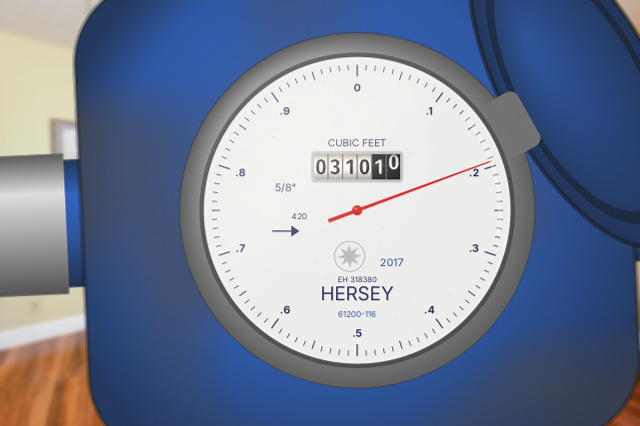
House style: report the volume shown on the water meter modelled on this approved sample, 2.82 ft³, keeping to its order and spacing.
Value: 31010.19 ft³
